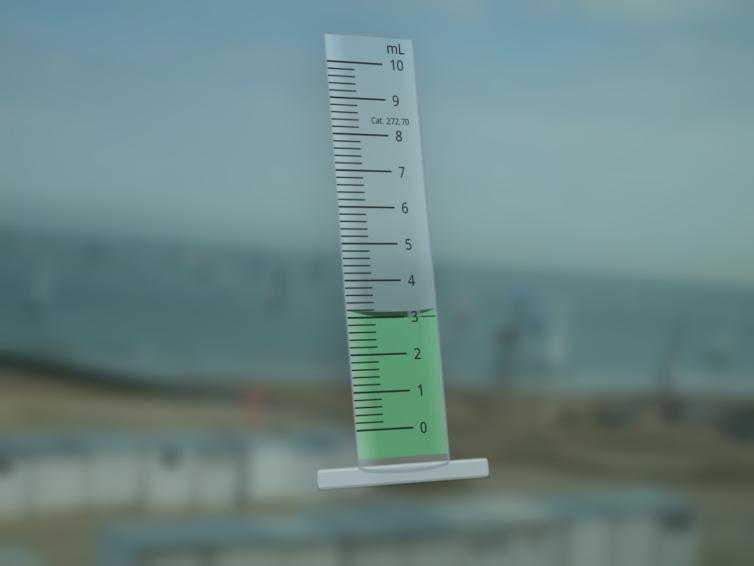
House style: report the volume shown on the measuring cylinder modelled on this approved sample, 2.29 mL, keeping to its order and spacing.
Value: 3 mL
